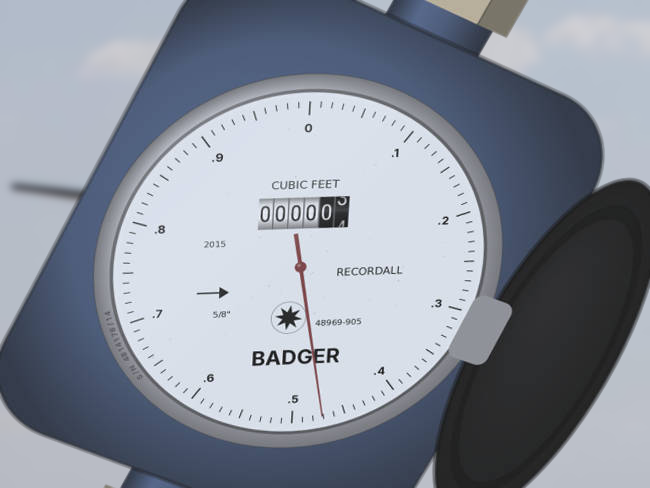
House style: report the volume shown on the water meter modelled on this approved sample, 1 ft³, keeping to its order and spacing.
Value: 3.47 ft³
